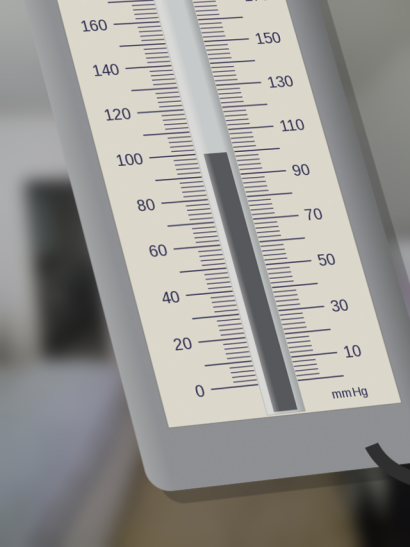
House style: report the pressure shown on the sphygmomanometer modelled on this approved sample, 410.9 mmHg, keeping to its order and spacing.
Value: 100 mmHg
